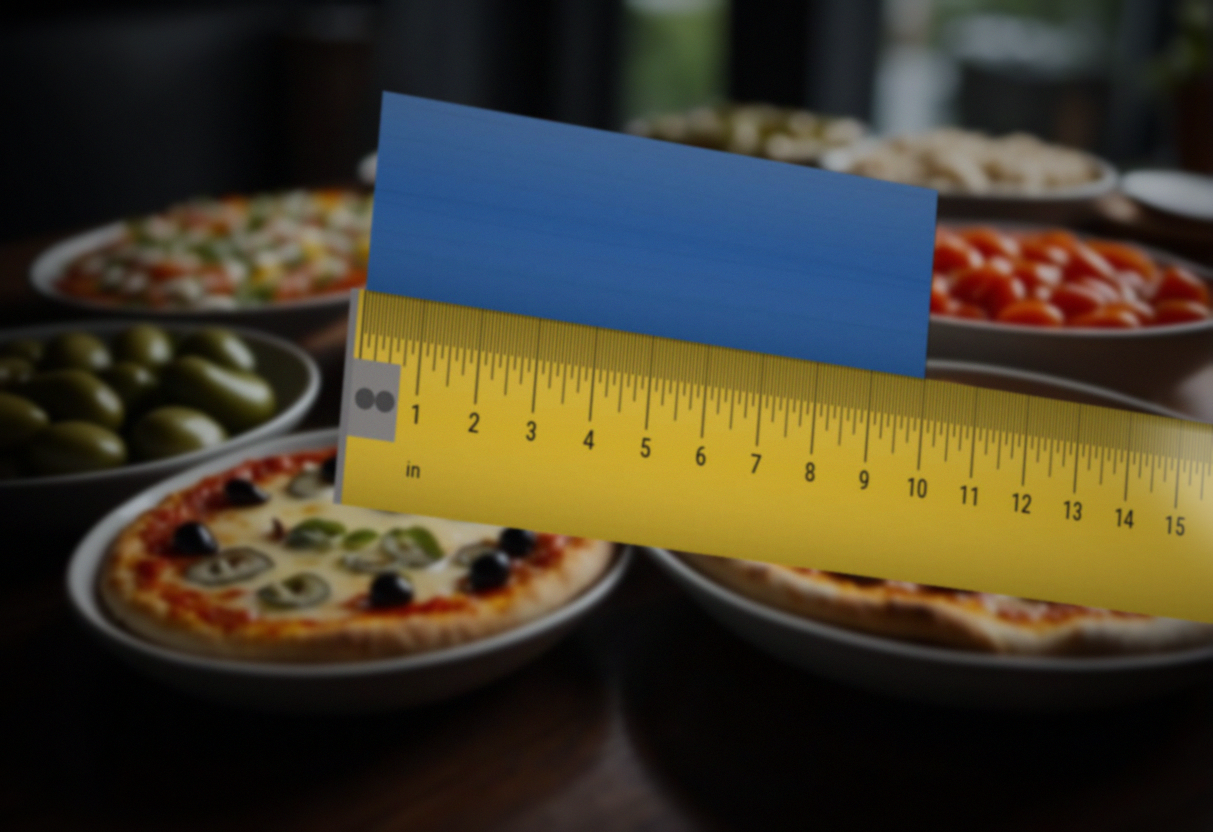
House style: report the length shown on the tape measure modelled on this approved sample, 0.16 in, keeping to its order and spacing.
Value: 10 in
